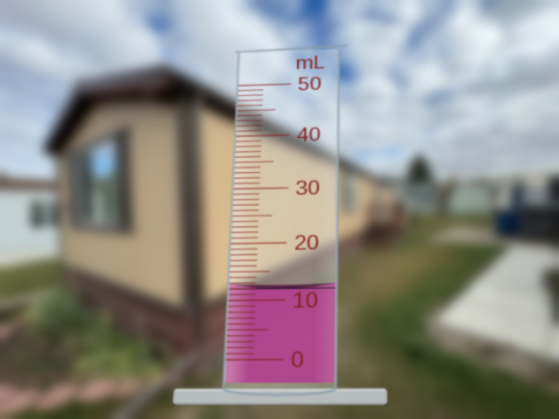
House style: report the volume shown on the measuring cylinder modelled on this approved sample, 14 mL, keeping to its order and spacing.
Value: 12 mL
